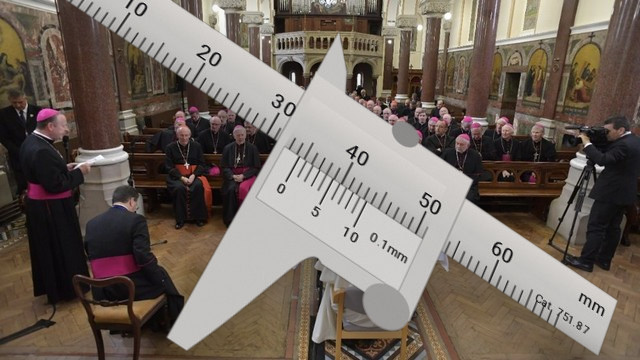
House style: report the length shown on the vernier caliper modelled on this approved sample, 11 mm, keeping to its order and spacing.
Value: 34.4 mm
